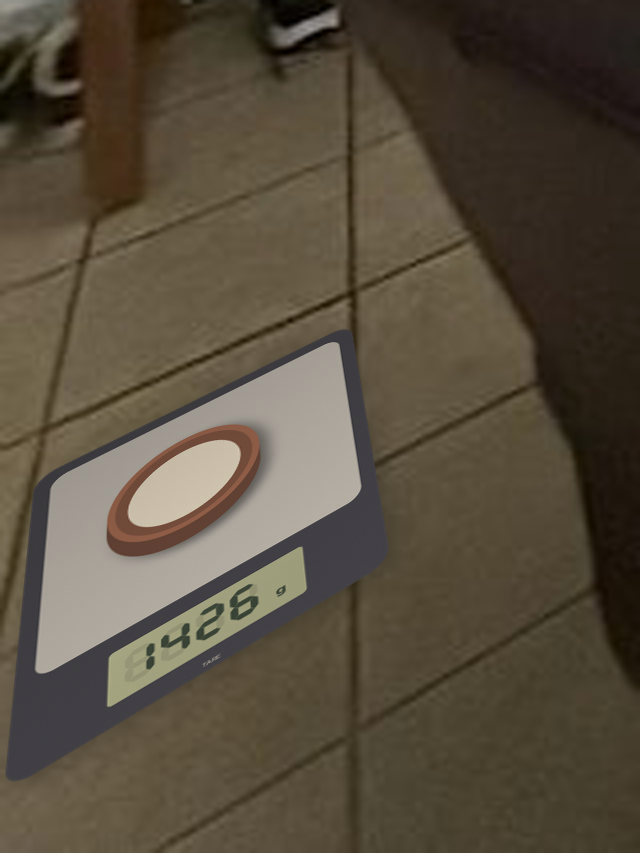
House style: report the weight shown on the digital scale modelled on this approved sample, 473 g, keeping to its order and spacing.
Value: 1426 g
